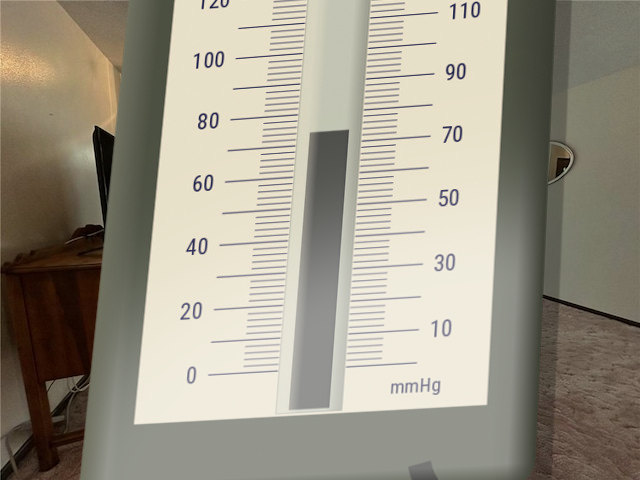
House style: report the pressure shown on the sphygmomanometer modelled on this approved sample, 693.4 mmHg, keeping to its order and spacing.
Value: 74 mmHg
